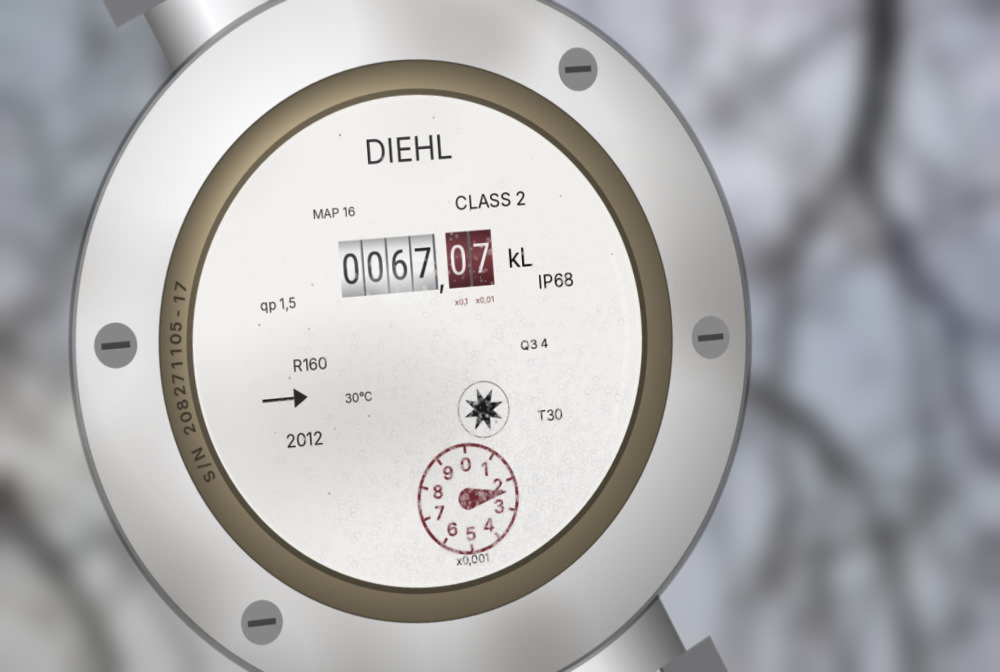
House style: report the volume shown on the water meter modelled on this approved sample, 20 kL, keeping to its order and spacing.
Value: 67.072 kL
